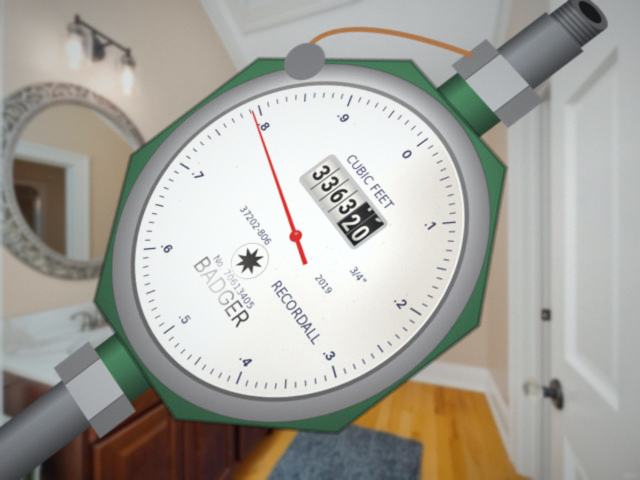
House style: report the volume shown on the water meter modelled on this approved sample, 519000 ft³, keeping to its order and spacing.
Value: 336319.79 ft³
